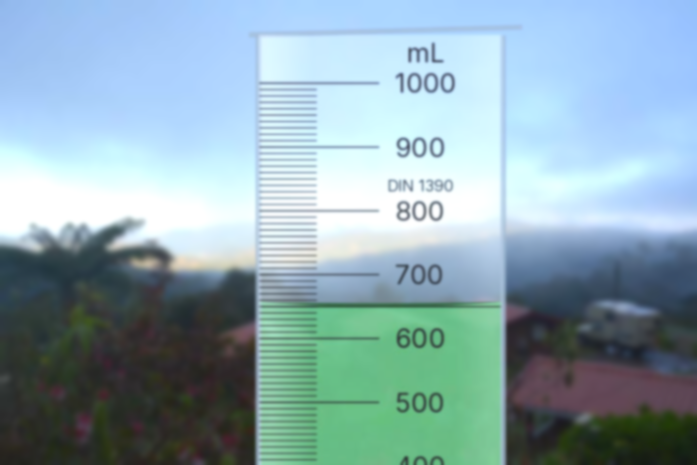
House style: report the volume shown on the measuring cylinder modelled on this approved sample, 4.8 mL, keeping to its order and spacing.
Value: 650 mL
